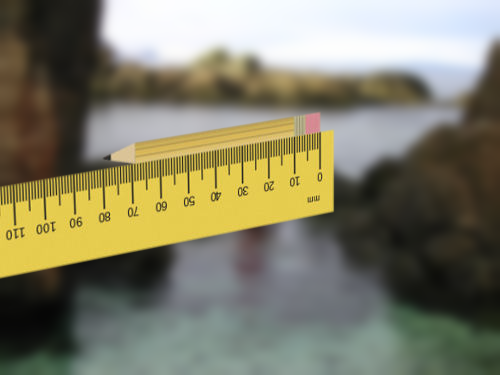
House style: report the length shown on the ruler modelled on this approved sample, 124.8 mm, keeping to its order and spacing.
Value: 80 mm
